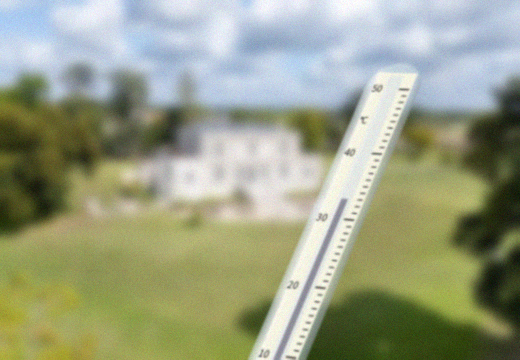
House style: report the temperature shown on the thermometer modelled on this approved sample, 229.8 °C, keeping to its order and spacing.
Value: 33 °C
